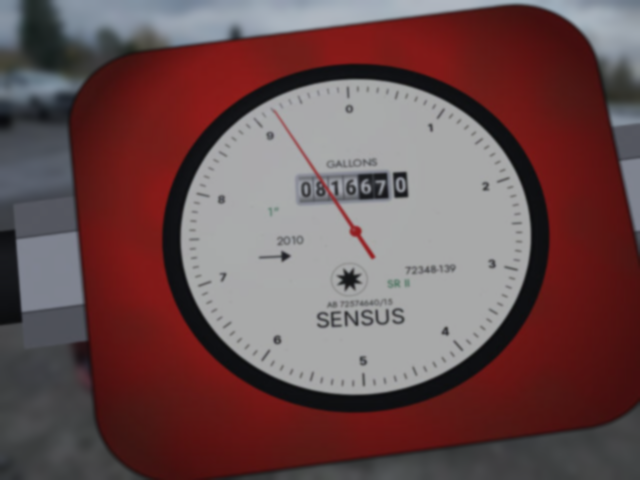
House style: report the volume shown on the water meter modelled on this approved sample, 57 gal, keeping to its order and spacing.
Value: 816669.2 gal
